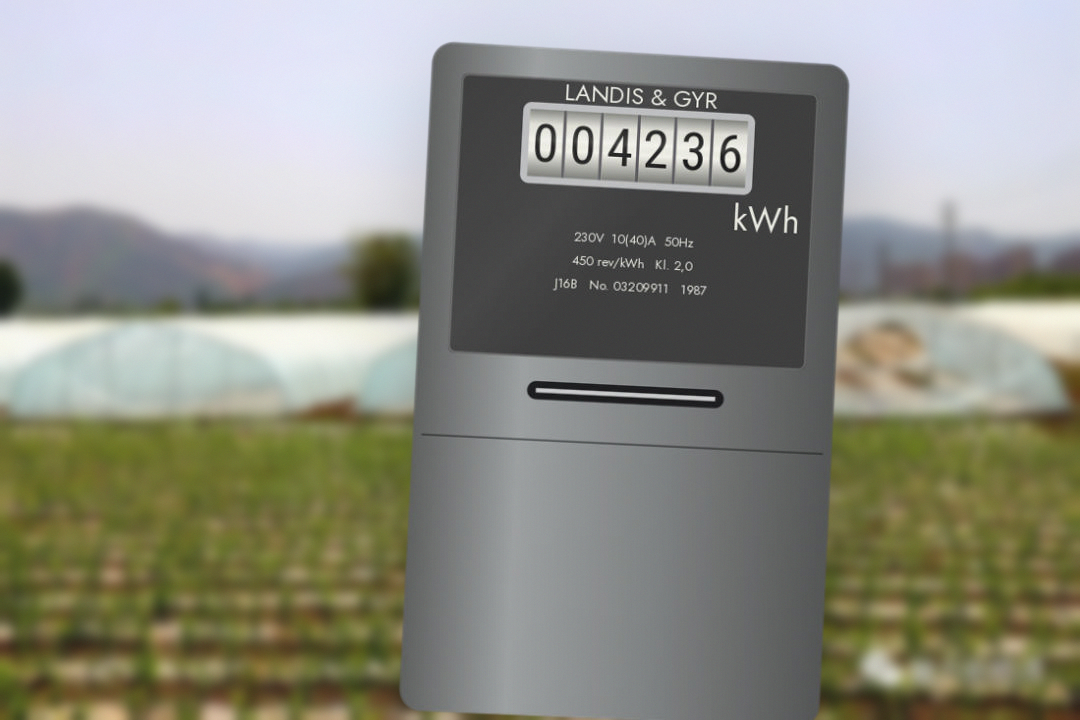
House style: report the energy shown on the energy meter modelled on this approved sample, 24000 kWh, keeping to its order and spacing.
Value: 4236 kWh
